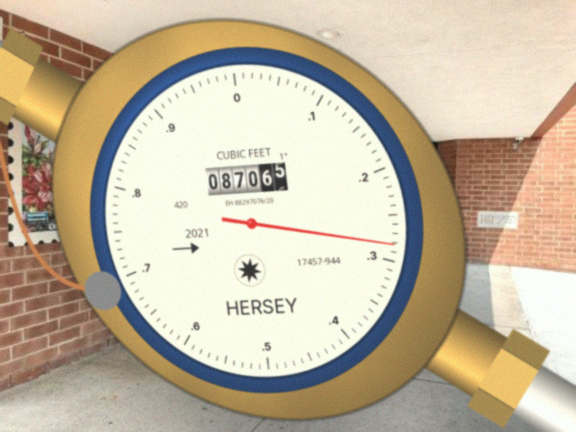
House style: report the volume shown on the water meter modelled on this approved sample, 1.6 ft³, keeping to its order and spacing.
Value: 87065.28 ft³
